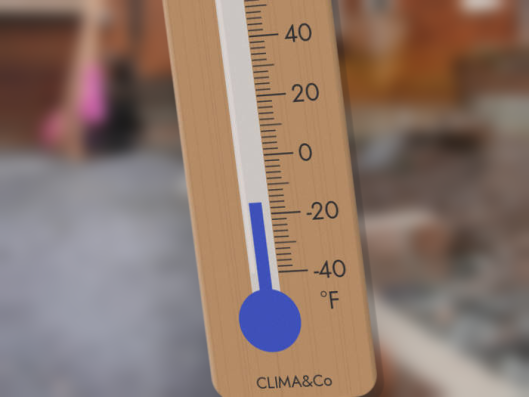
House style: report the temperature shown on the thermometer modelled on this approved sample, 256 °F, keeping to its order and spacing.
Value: -16 °F
